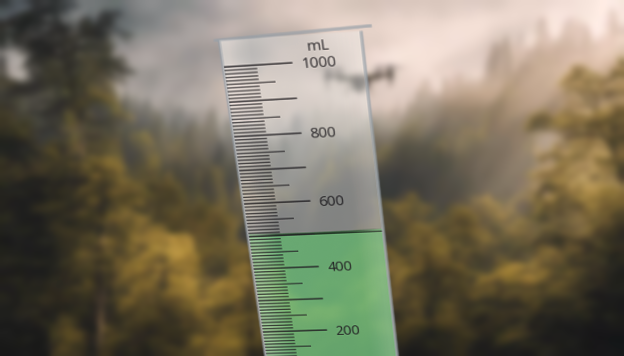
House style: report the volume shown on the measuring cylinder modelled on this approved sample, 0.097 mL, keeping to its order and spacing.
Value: 500 mL
